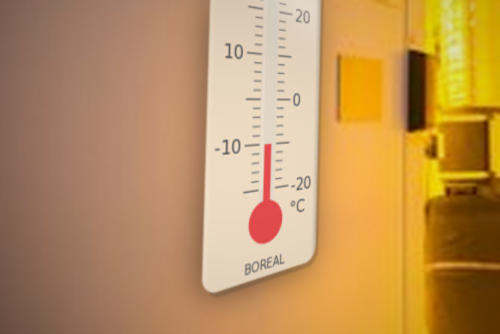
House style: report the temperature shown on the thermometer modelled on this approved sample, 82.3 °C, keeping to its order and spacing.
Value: -10 °C
